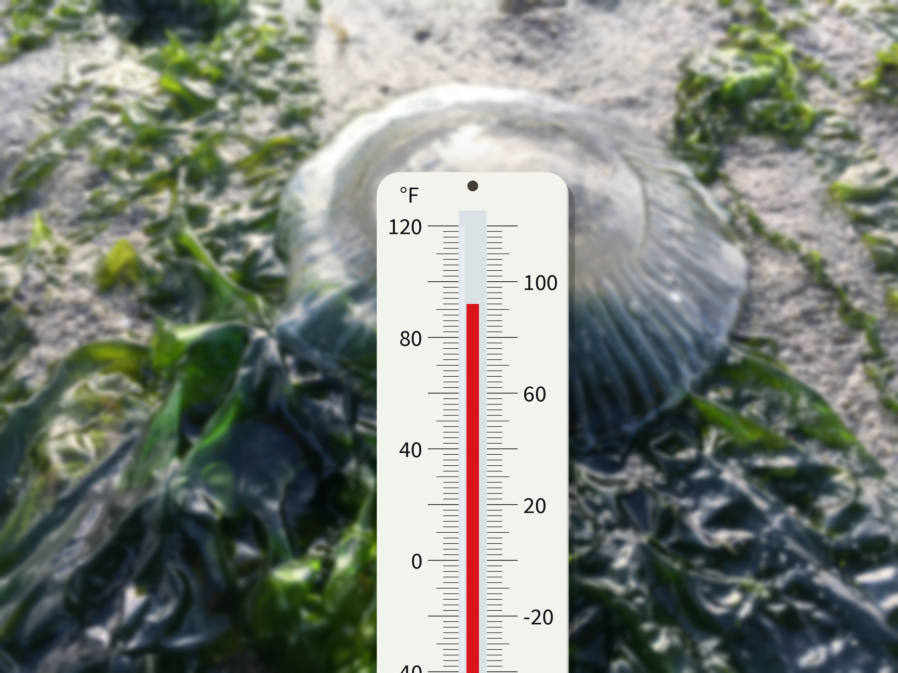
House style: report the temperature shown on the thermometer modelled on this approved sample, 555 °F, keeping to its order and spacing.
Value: 92 °F
